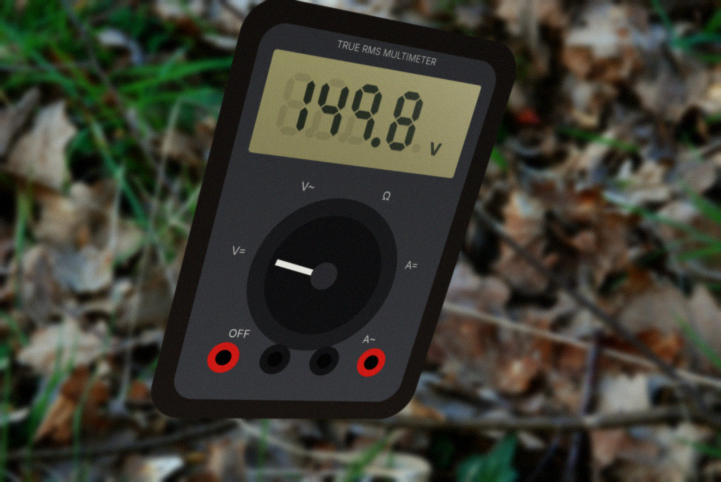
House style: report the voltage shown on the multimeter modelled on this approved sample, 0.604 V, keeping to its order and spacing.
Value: 149.8 V
